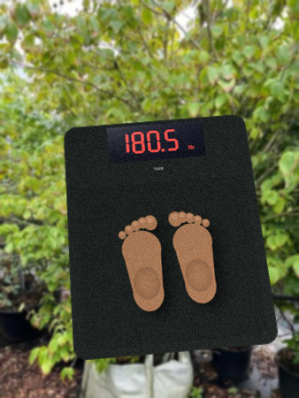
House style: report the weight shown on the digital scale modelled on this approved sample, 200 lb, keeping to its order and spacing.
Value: 180.5 lb
